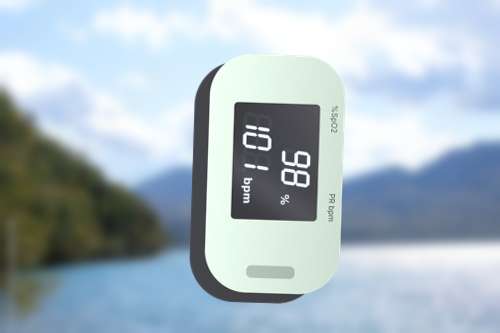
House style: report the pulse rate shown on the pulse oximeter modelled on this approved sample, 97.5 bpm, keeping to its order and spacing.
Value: 101 bpm
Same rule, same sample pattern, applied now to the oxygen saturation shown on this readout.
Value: 98 %
